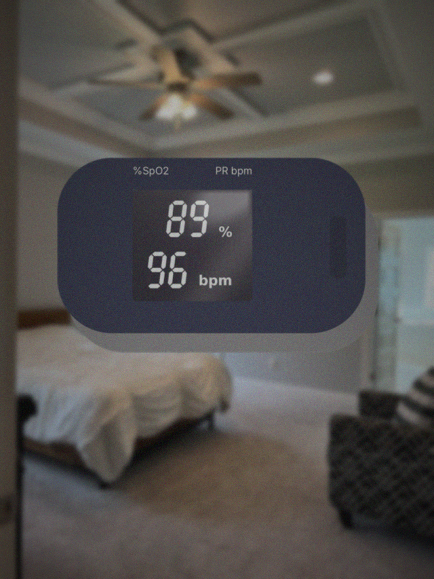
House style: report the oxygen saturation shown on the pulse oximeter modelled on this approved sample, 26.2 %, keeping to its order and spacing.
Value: 89 %
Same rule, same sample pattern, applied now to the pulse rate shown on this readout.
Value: 96 bpm
